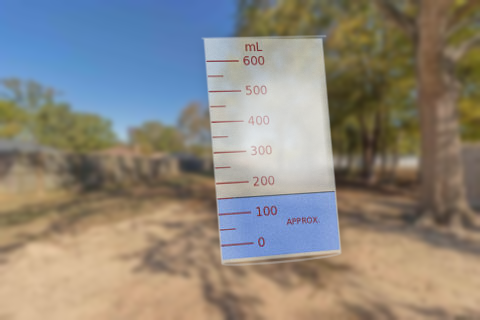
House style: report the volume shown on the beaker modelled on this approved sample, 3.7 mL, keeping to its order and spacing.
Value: 150 mL
